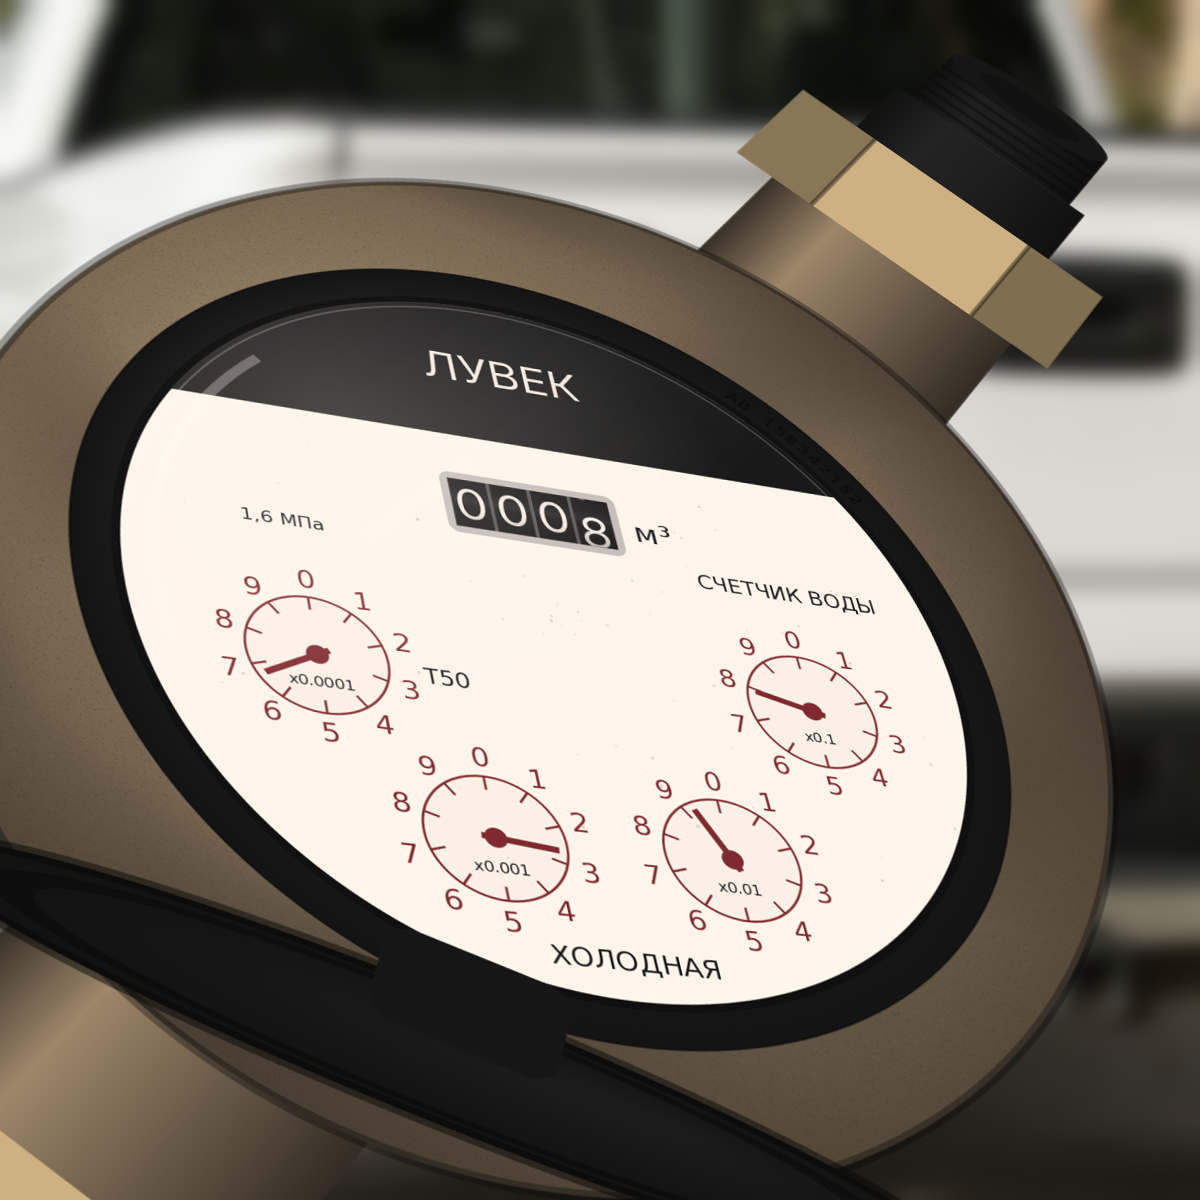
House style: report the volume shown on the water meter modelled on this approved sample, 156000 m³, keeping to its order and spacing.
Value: 7.7926 m³
